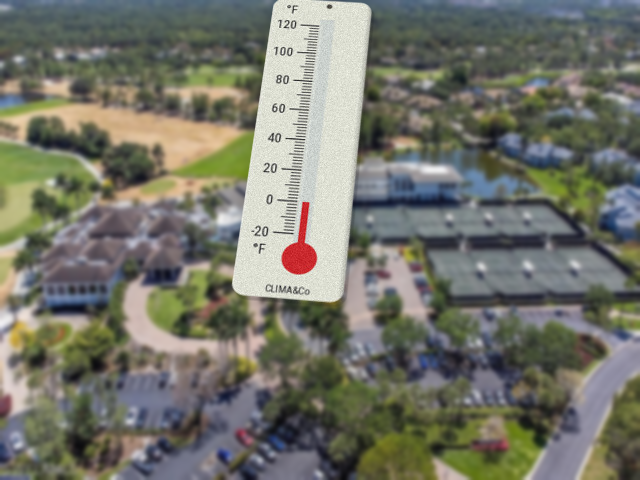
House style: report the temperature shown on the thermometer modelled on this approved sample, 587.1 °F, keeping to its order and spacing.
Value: 0 °F
